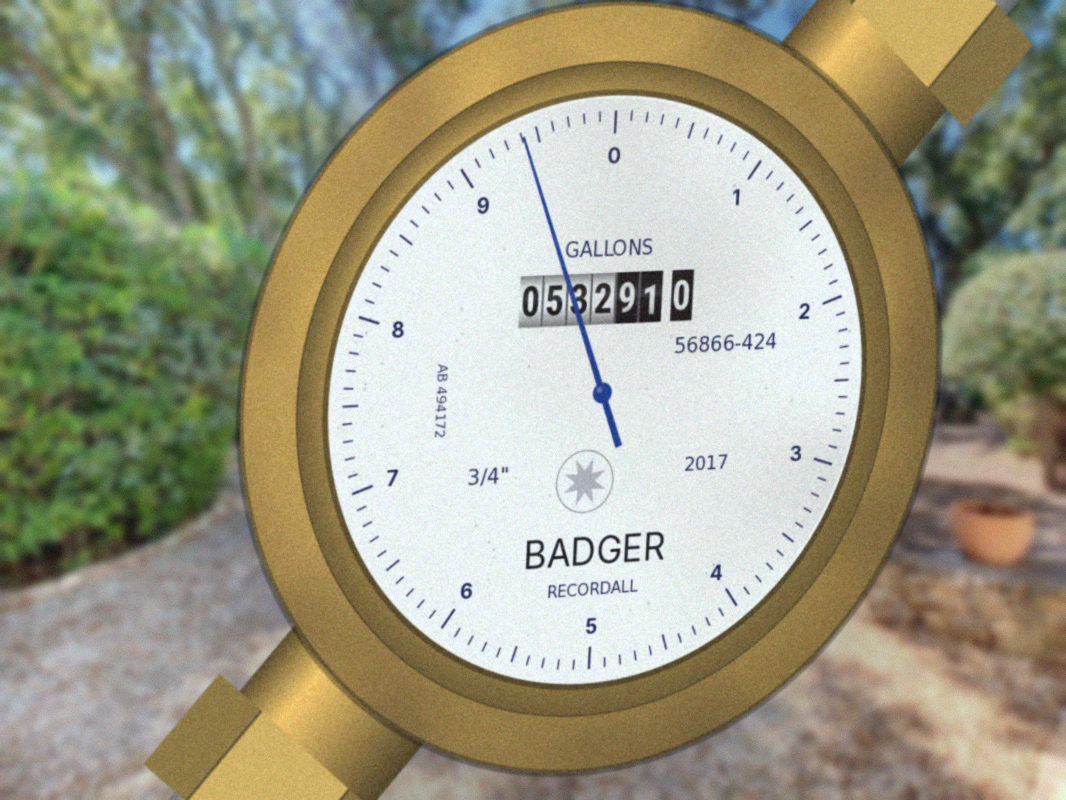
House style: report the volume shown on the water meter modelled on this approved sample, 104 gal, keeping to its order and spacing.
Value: 532909.4 gal
